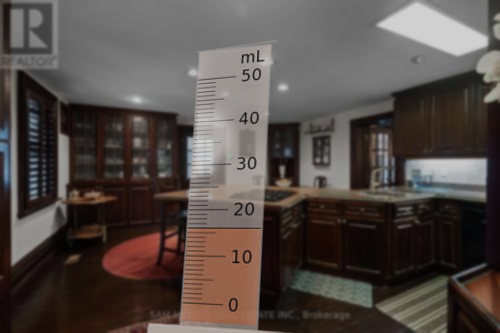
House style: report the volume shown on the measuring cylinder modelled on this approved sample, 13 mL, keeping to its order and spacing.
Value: 16 mL
